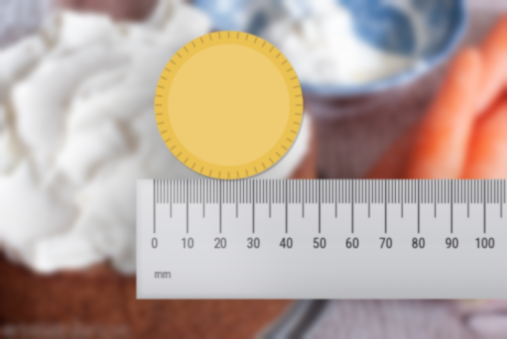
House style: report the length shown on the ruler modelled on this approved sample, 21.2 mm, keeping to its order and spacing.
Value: 45 mm
